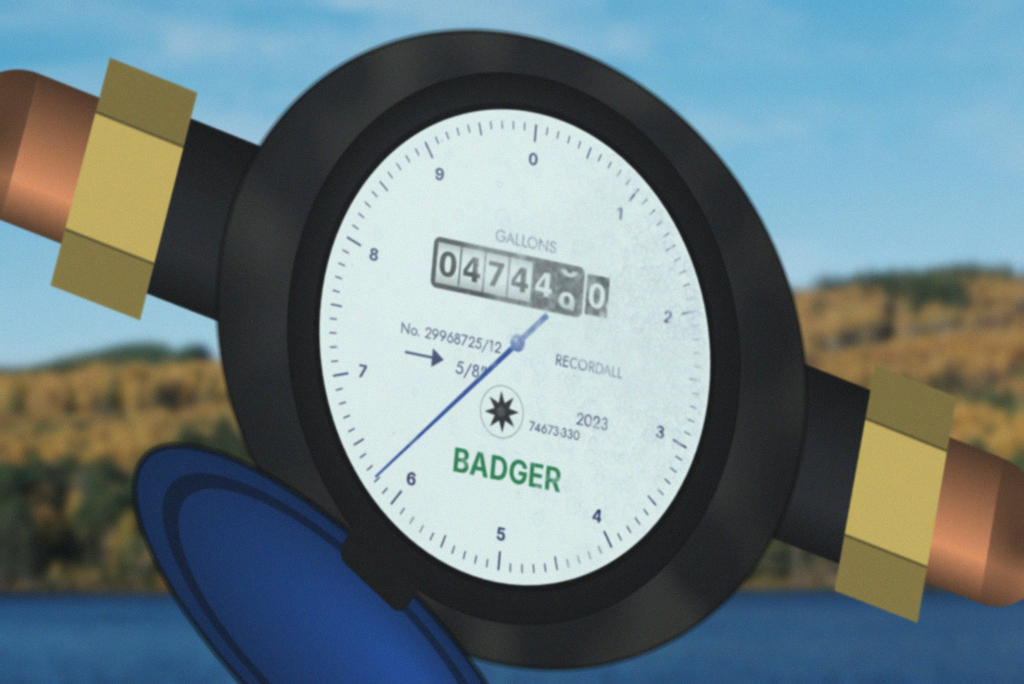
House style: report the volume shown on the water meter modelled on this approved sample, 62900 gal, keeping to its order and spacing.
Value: 474486.2 gal
